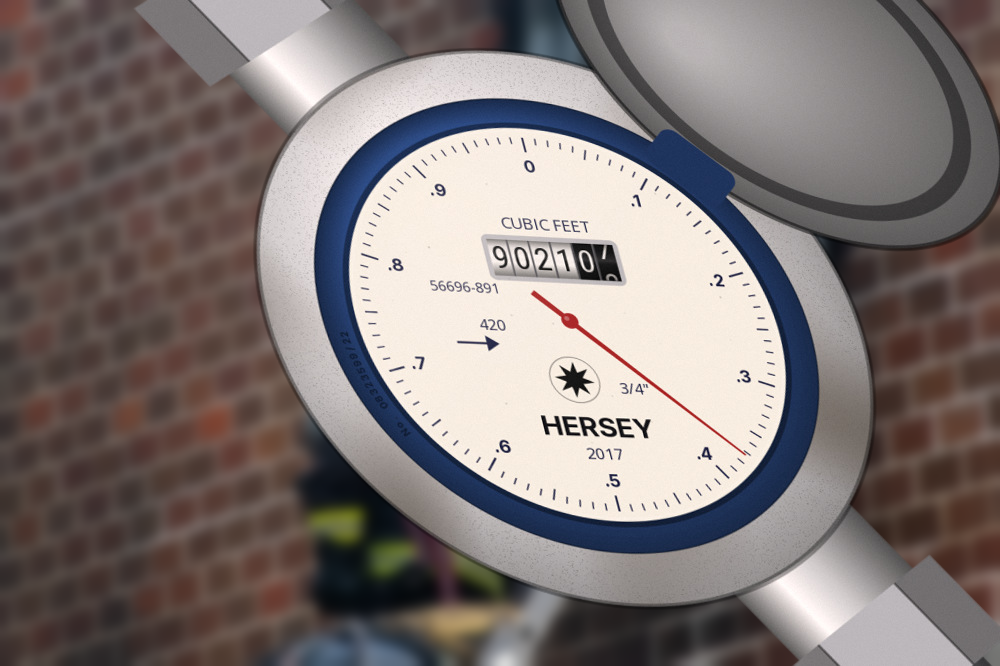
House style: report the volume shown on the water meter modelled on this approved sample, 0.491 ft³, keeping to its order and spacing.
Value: 902107.37 ft³
